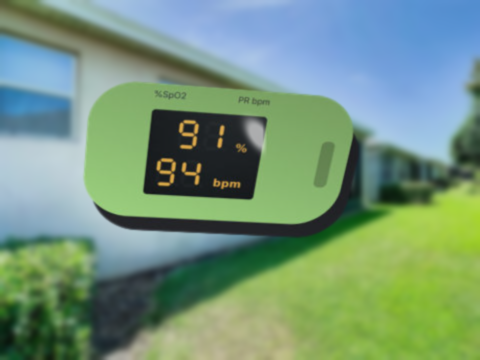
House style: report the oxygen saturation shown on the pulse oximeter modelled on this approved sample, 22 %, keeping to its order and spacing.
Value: 91 %
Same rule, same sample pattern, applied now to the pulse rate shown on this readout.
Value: 94 bpm
